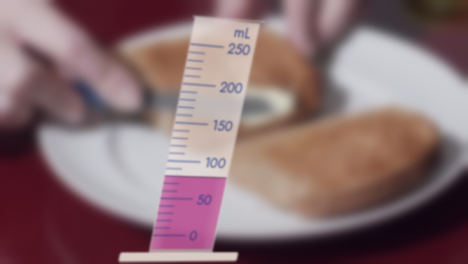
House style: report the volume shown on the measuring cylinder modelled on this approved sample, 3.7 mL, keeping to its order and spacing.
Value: 80 mL
